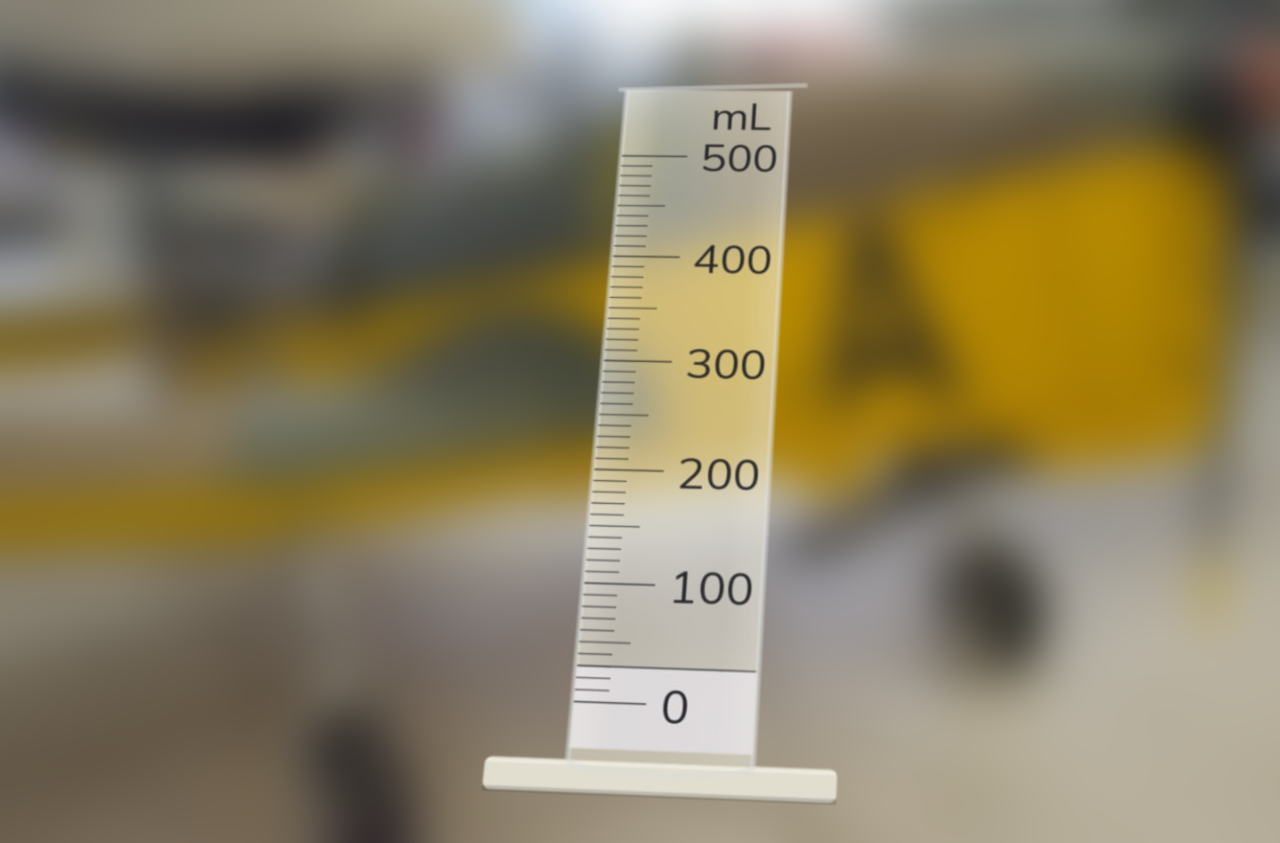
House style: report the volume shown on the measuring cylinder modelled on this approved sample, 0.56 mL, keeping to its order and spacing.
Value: 30 mL
